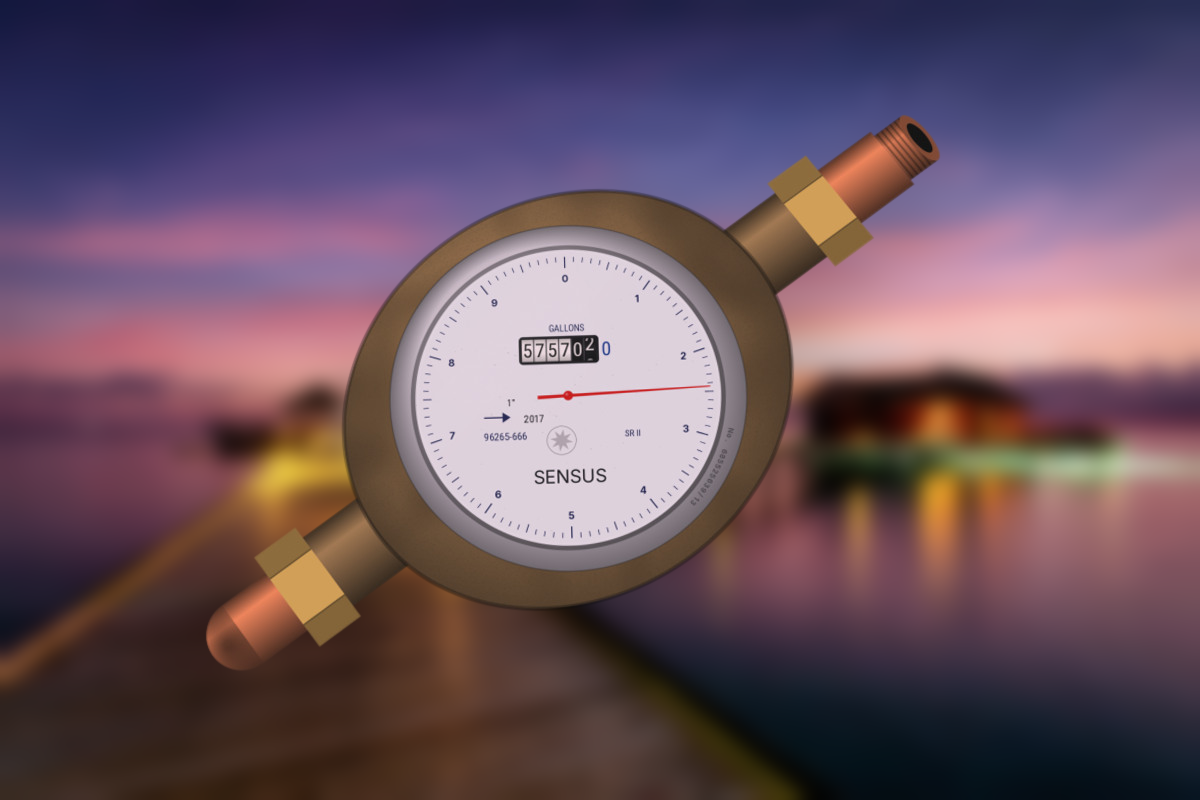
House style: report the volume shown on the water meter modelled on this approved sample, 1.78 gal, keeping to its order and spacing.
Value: 5757022.4 gal
